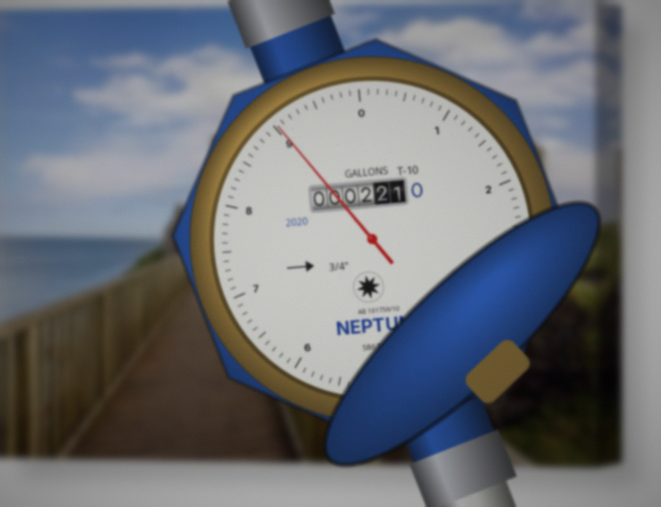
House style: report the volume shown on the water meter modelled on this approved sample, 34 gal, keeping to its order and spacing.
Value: 2209.0 gal
